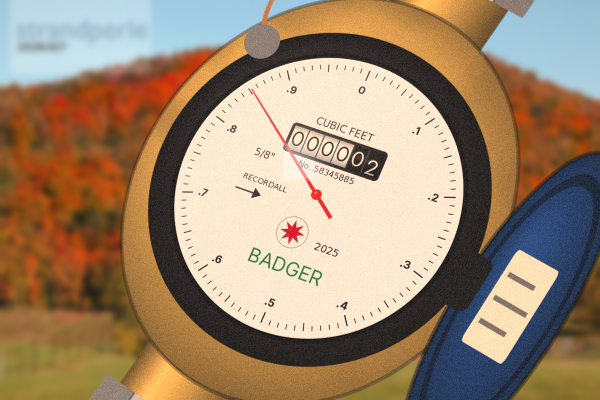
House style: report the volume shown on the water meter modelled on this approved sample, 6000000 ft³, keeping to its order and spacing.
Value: 1.85 ft³
